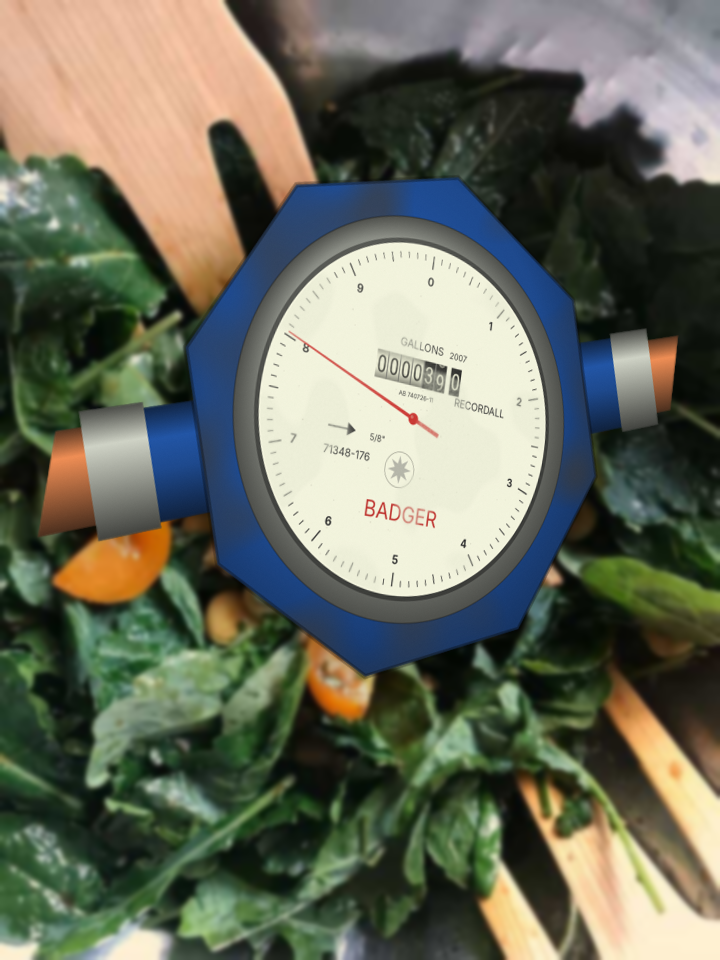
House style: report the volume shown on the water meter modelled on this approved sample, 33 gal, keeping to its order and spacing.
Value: 388.0 gal
